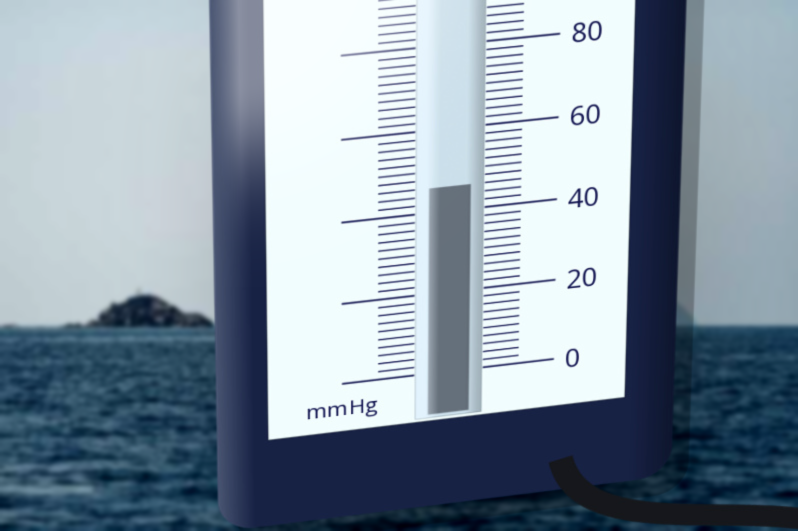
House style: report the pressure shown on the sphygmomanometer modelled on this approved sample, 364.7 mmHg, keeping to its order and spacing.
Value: 46 mmHg
